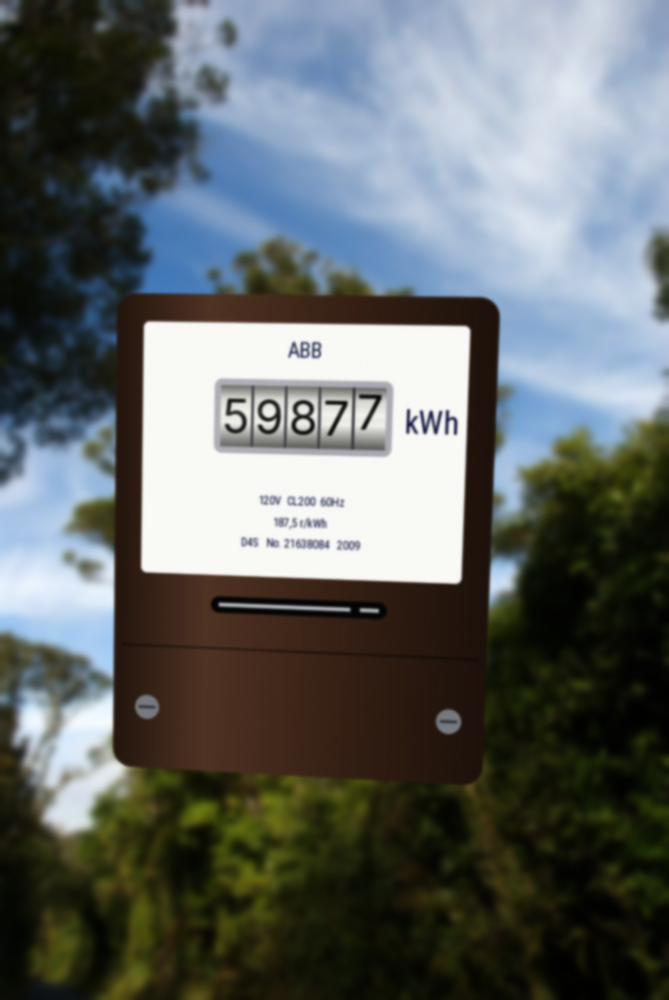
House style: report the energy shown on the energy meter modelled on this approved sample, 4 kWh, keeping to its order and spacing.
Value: 59877 kWh
